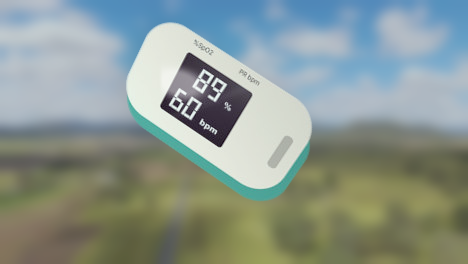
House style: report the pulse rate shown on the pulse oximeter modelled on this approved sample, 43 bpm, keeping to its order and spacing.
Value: 60 bpm
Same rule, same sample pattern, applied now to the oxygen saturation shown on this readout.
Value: 89 %
